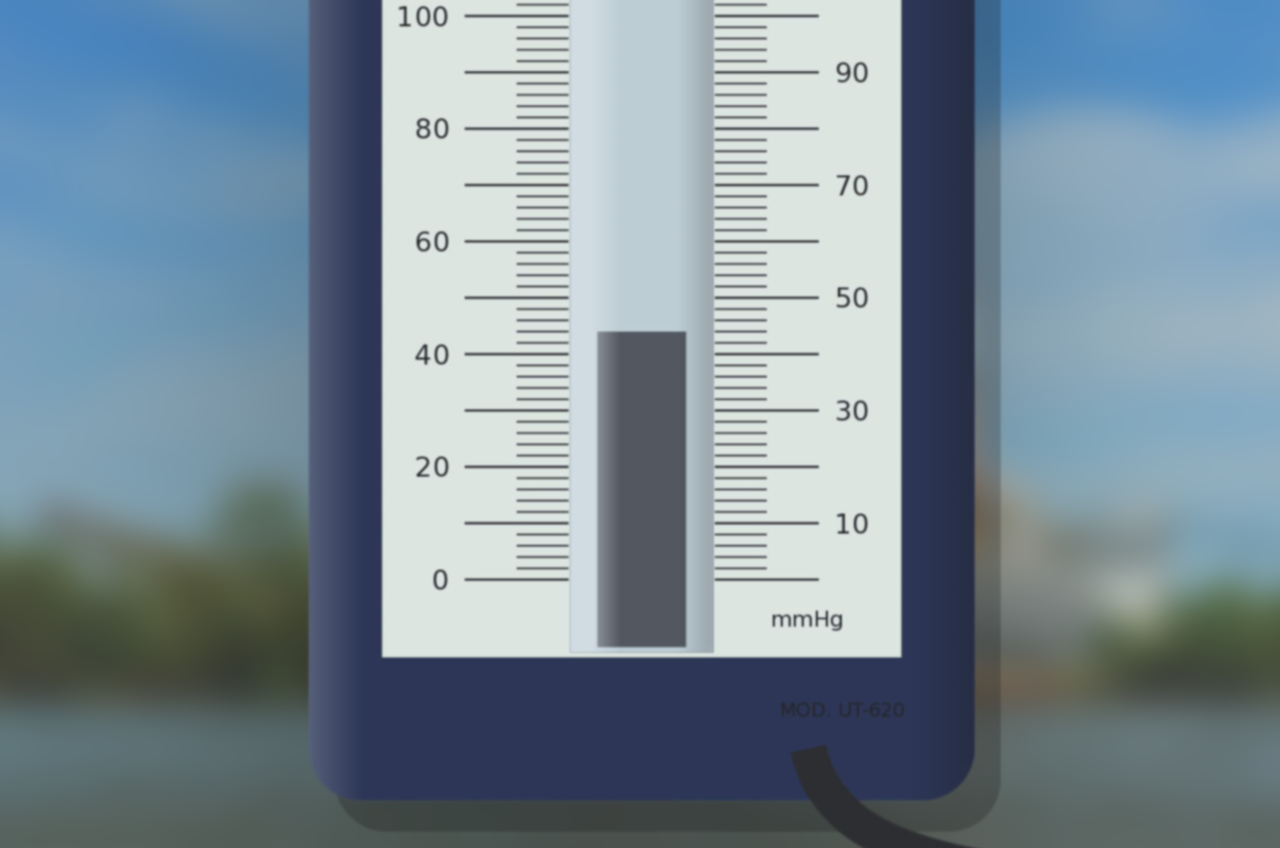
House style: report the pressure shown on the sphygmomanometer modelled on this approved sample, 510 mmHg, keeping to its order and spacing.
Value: 44 mmHg
